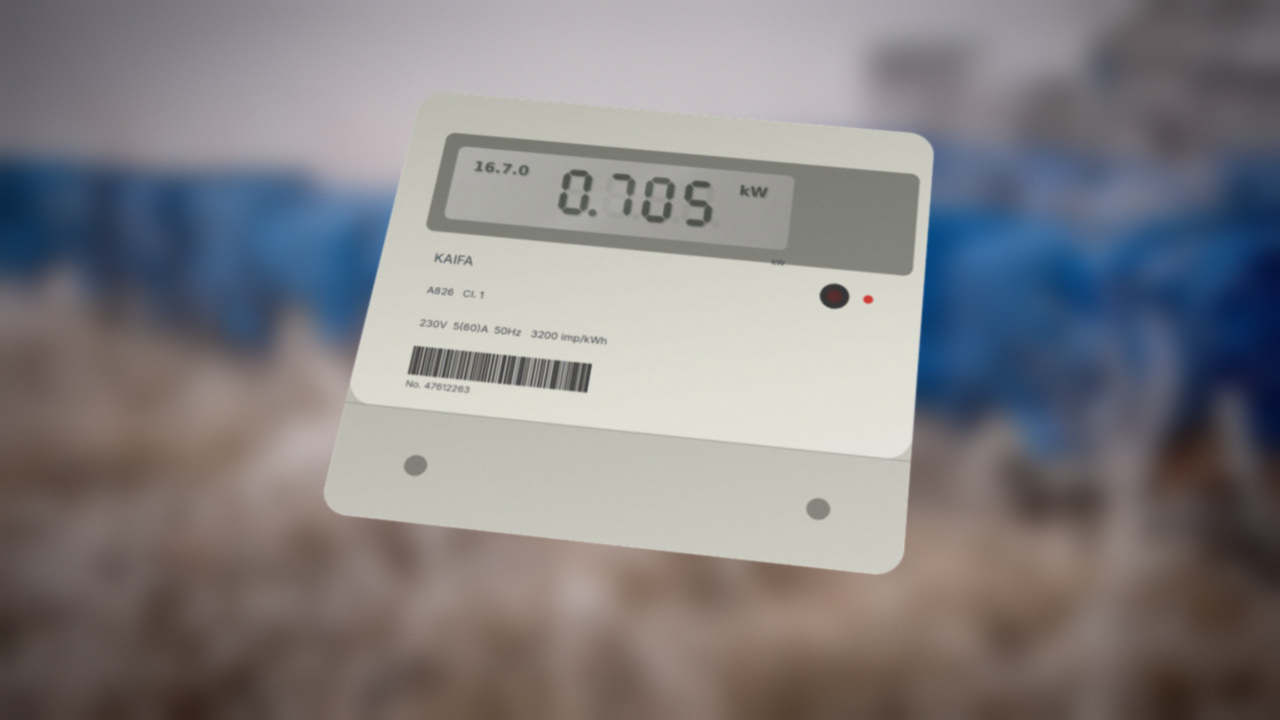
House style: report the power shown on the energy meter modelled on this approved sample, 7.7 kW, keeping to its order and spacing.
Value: 0.705 kW
